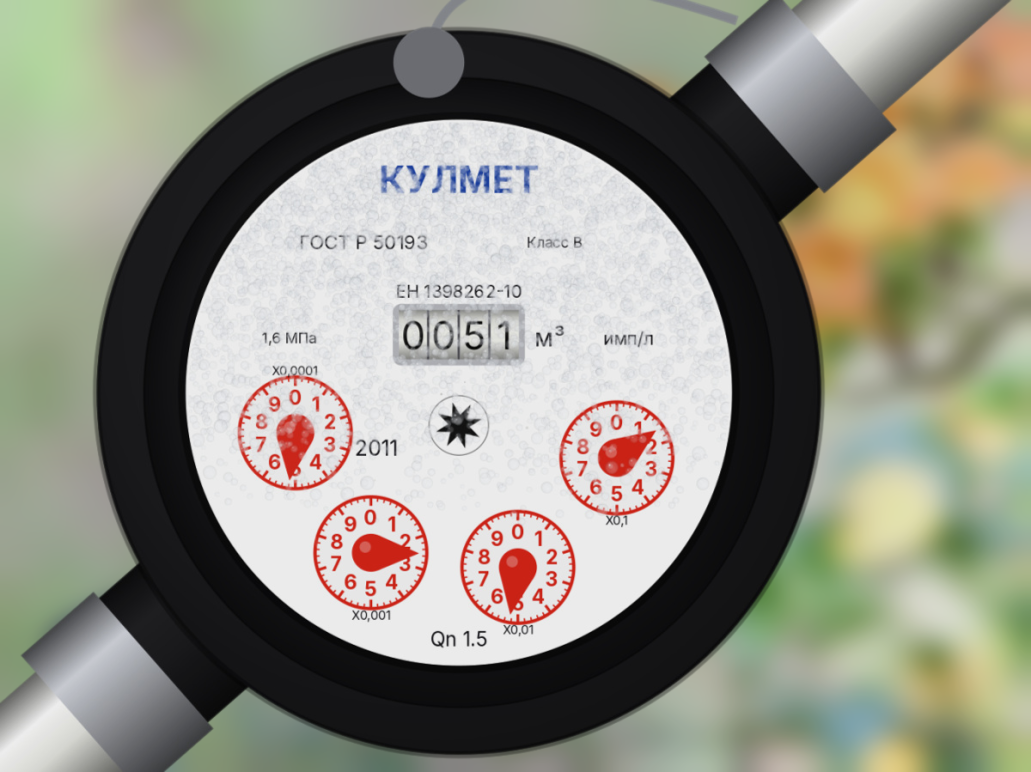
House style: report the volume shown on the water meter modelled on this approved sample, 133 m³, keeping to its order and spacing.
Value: 51.1525 m³
